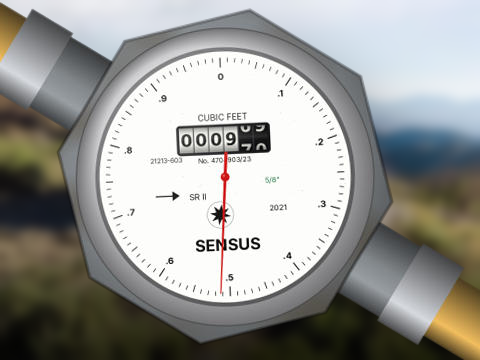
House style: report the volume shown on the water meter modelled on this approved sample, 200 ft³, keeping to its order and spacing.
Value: 969.51 ft³
